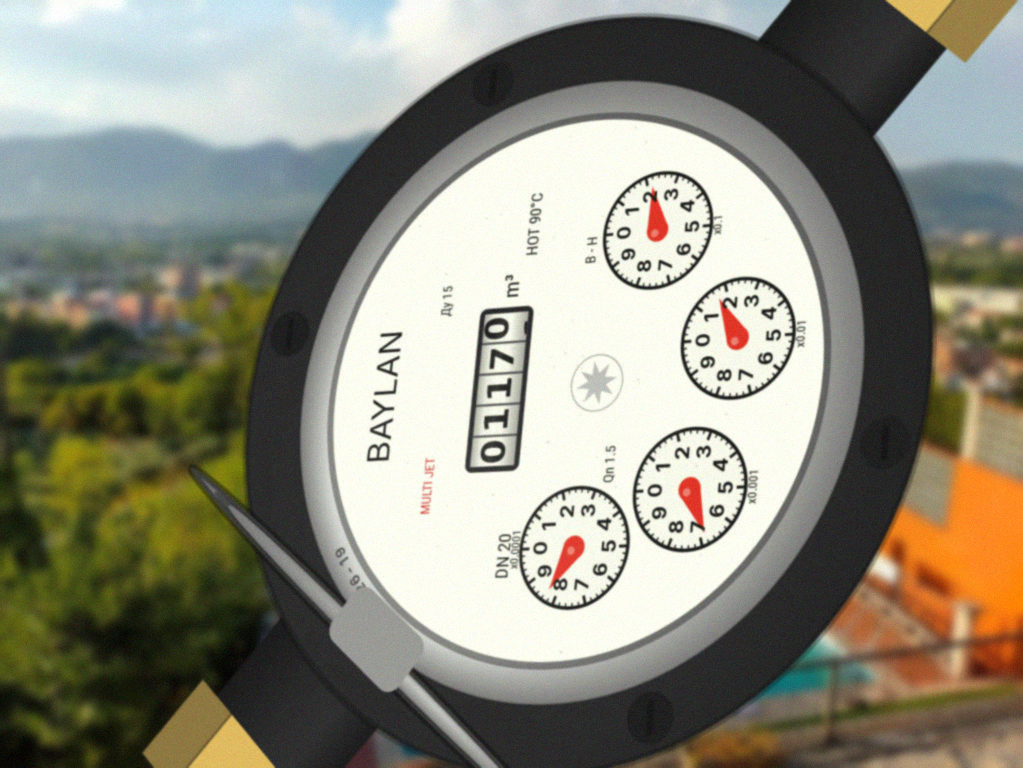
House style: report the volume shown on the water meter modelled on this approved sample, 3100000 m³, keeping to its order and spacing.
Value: 1170.2168 m³
